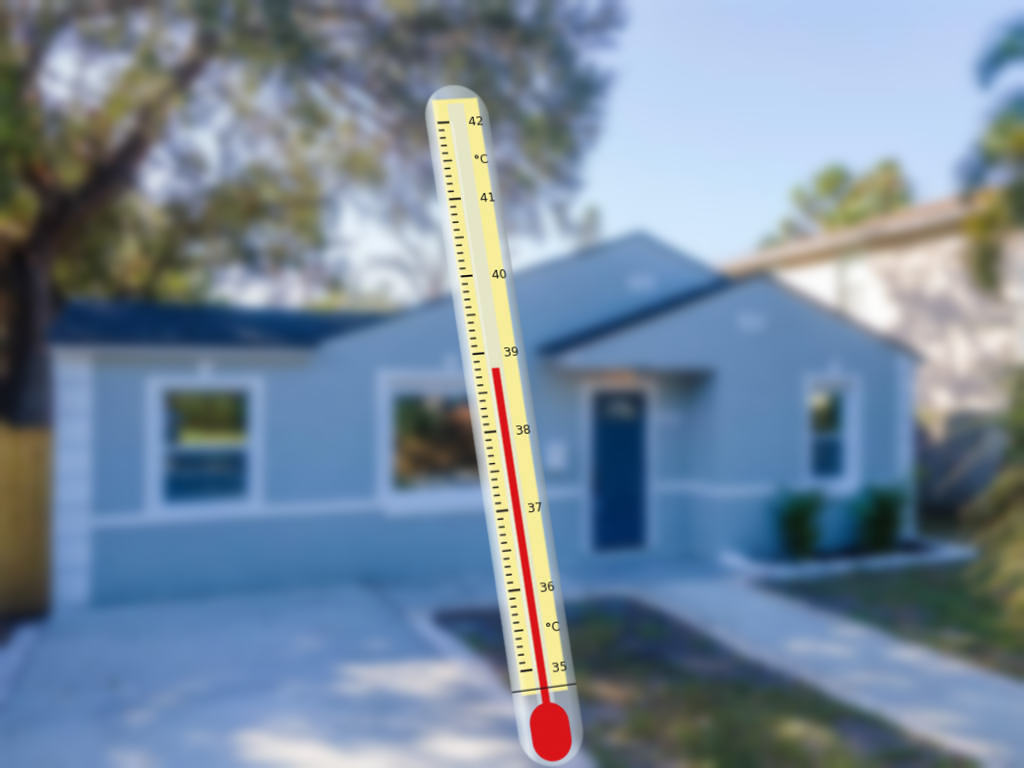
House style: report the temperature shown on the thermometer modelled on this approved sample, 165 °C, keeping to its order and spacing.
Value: 38.8 °C
